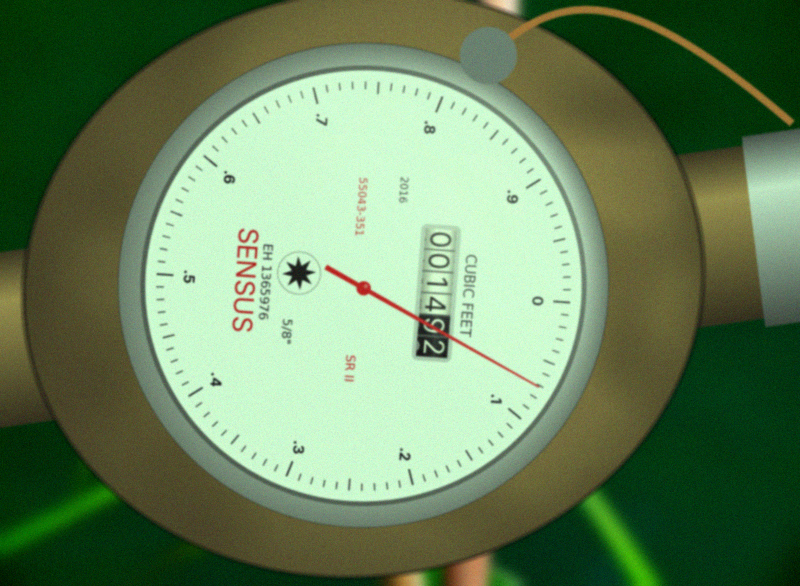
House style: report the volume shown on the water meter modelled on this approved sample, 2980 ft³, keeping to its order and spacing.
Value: 1492.07 ft³
